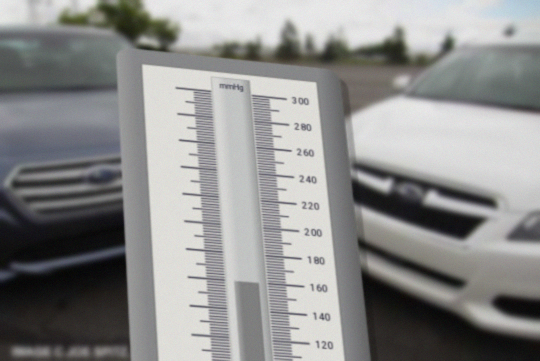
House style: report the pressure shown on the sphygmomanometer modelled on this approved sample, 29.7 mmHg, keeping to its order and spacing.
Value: 160 mmHg
